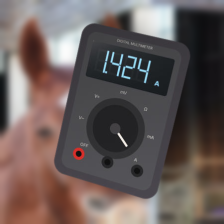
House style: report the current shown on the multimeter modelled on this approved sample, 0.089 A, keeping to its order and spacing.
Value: 1.424 A
